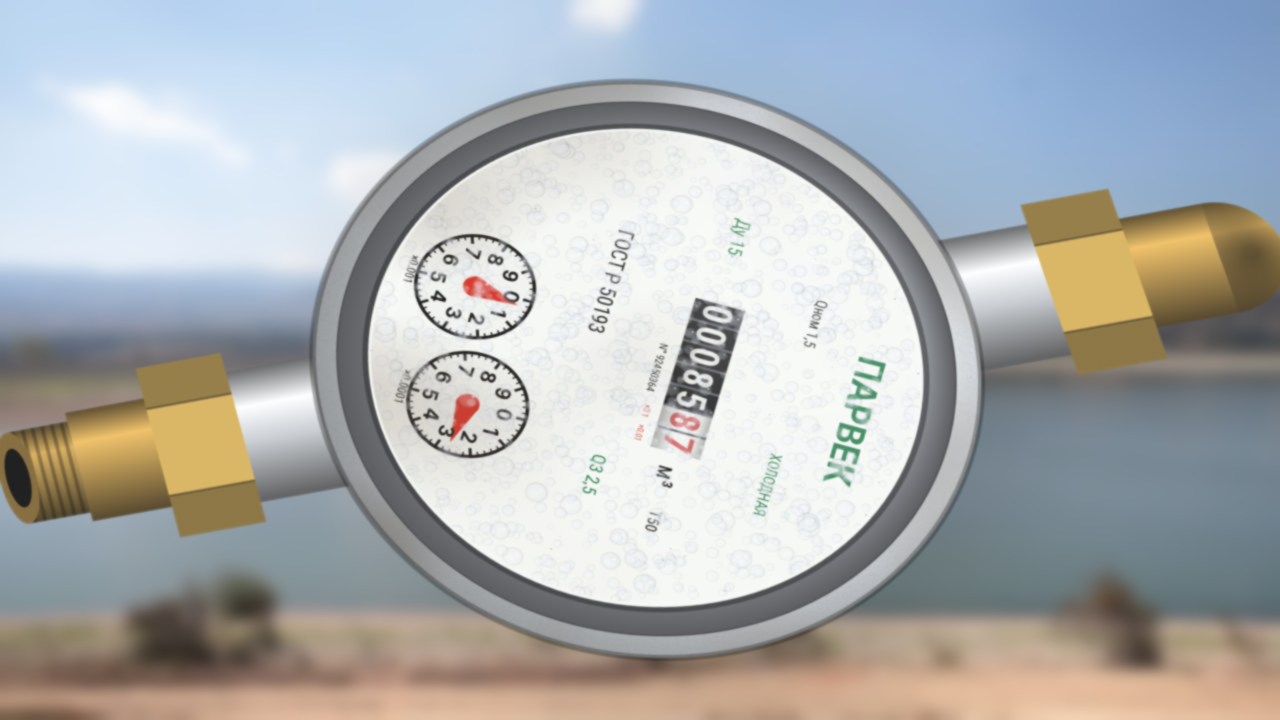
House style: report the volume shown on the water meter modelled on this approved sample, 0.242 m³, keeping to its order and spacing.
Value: 85.8702 m³
